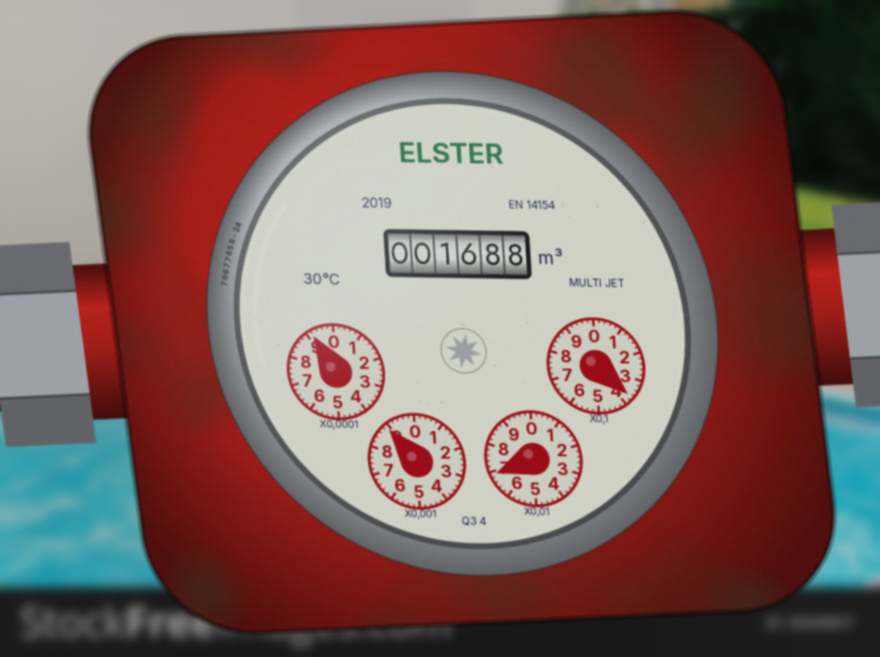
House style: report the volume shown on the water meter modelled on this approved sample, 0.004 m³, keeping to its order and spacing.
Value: 1688.3689 m³
